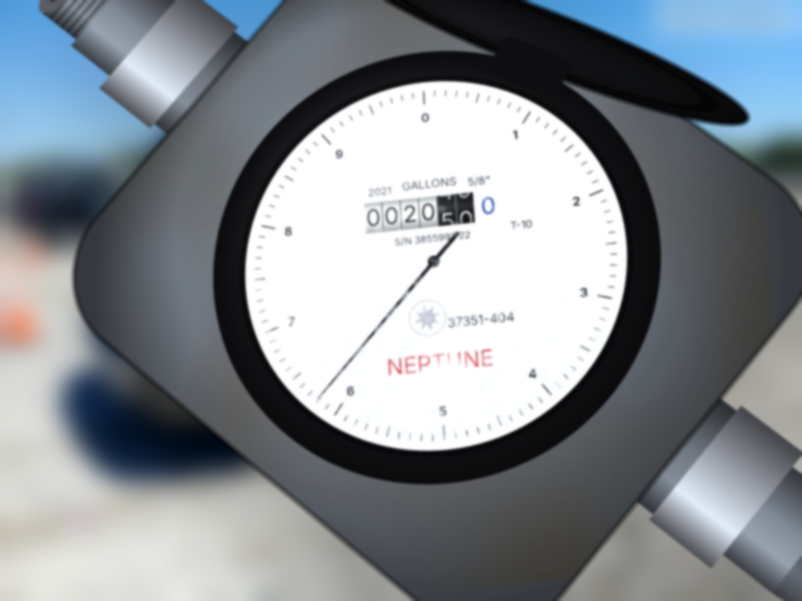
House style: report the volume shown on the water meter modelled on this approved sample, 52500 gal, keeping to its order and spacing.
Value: 20496.2 gal
